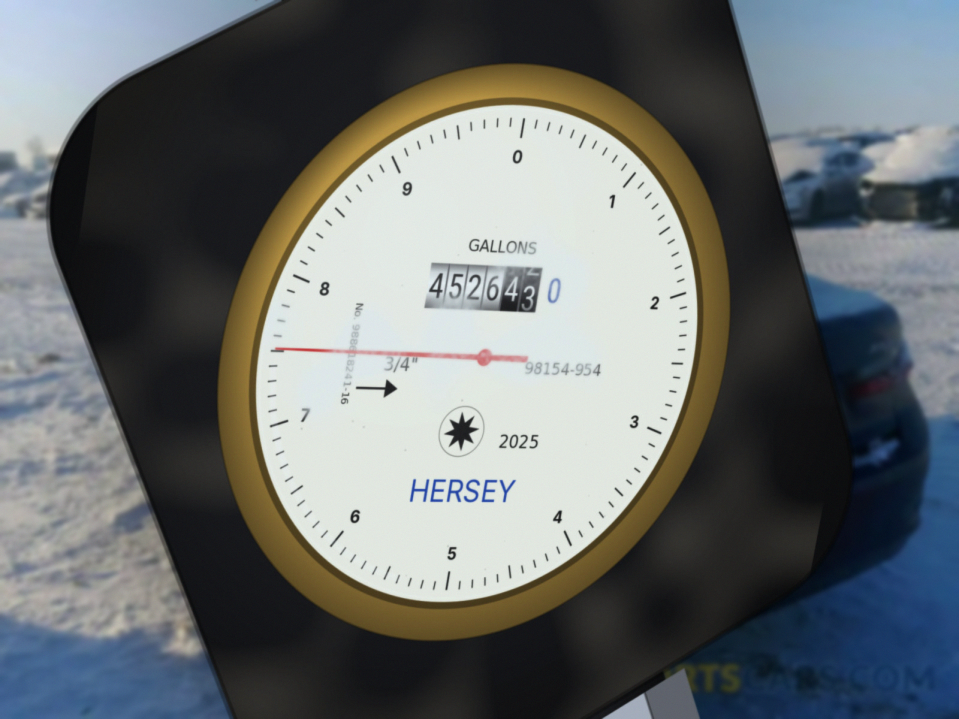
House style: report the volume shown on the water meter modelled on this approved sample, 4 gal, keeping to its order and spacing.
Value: 4526427.5 gal
